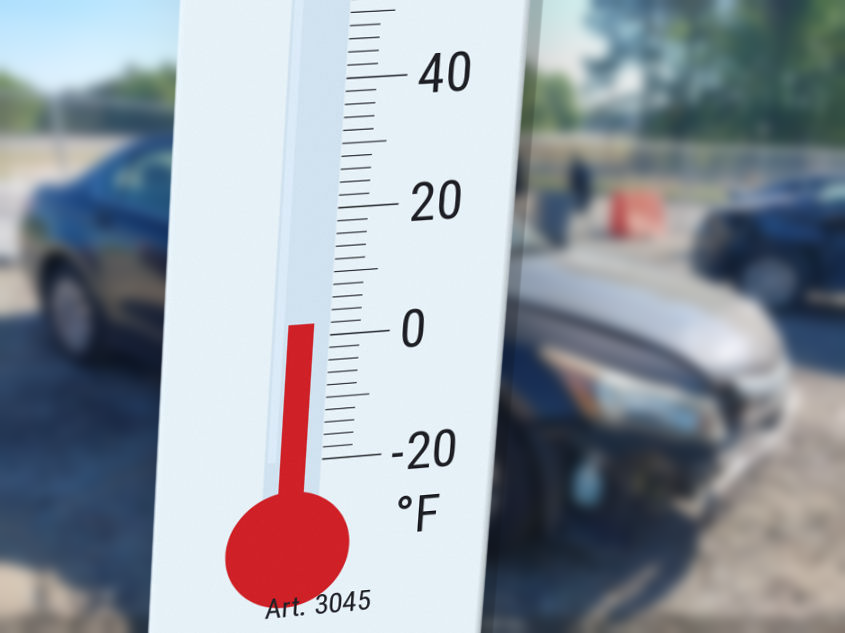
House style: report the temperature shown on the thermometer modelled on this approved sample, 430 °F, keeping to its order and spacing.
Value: 2 °F
